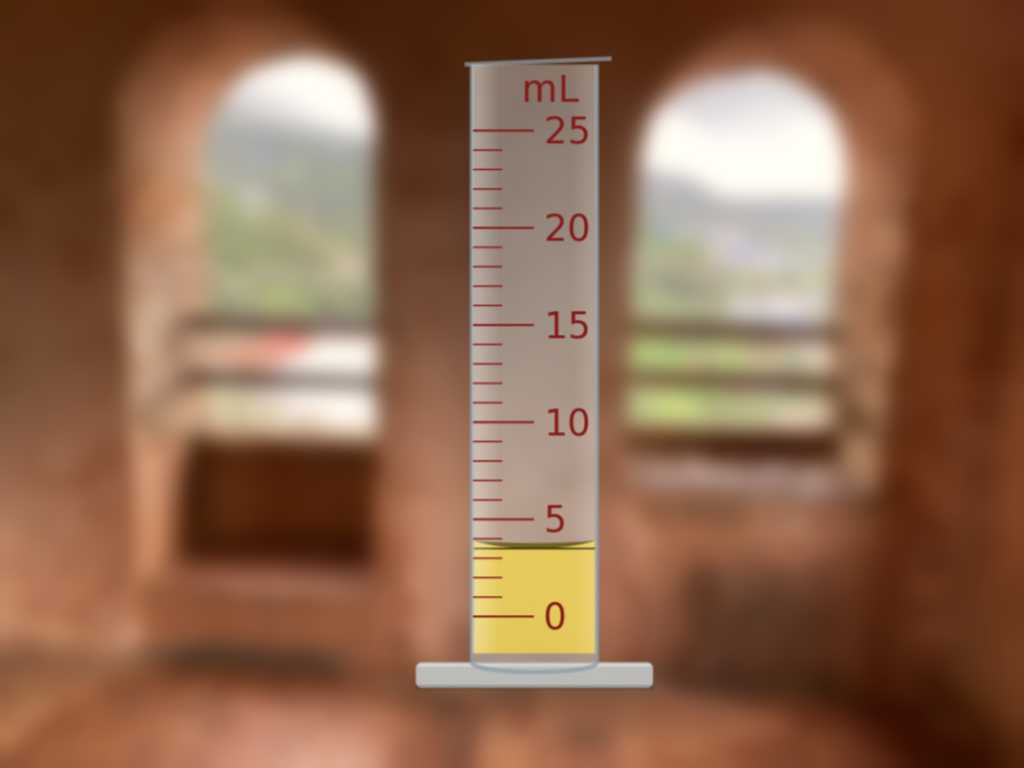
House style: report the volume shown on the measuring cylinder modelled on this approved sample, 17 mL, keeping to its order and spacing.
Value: 3.5 mL
